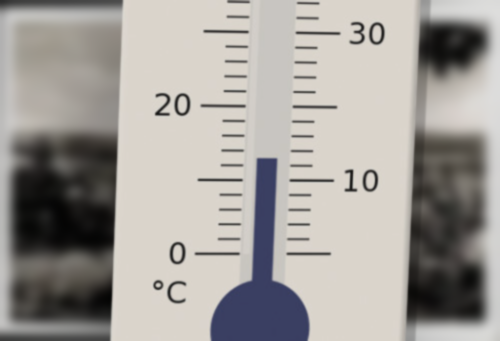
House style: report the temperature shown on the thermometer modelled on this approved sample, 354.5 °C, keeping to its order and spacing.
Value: 13 °C
